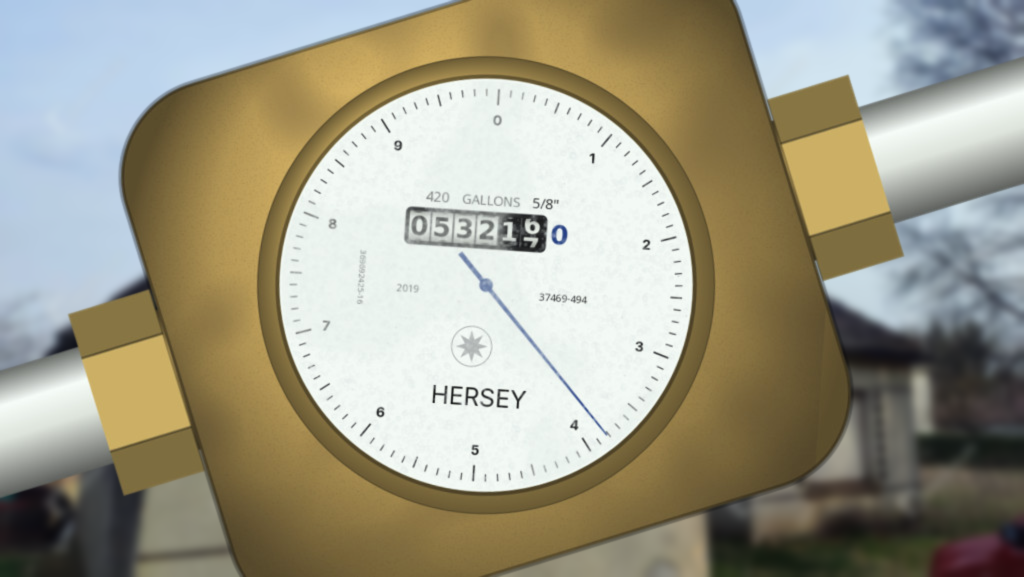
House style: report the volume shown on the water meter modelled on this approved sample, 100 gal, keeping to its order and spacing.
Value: 532163.8 gal
